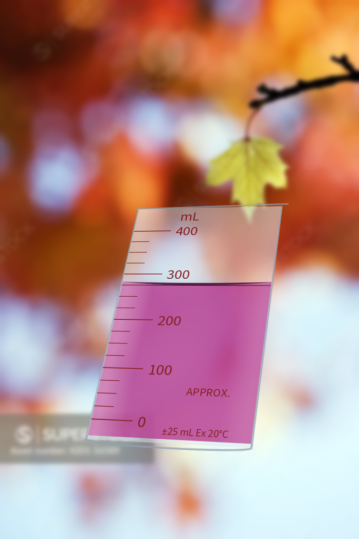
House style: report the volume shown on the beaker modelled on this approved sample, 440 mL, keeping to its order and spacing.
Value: 275 mL
